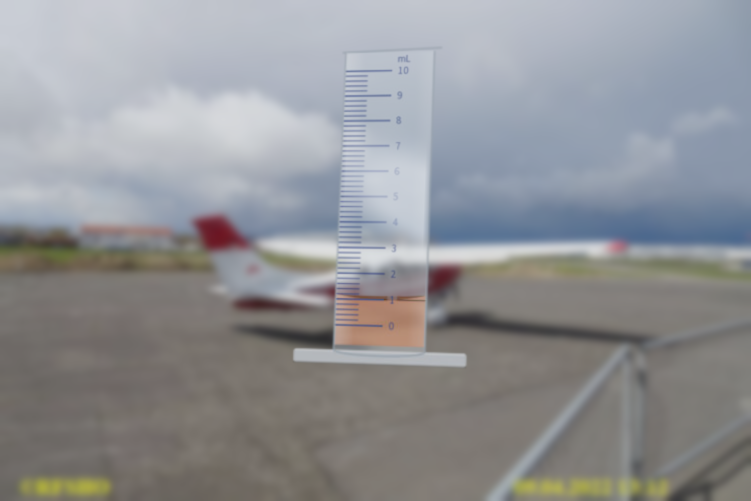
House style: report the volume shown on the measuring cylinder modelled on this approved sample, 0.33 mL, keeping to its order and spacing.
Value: 1 mL
